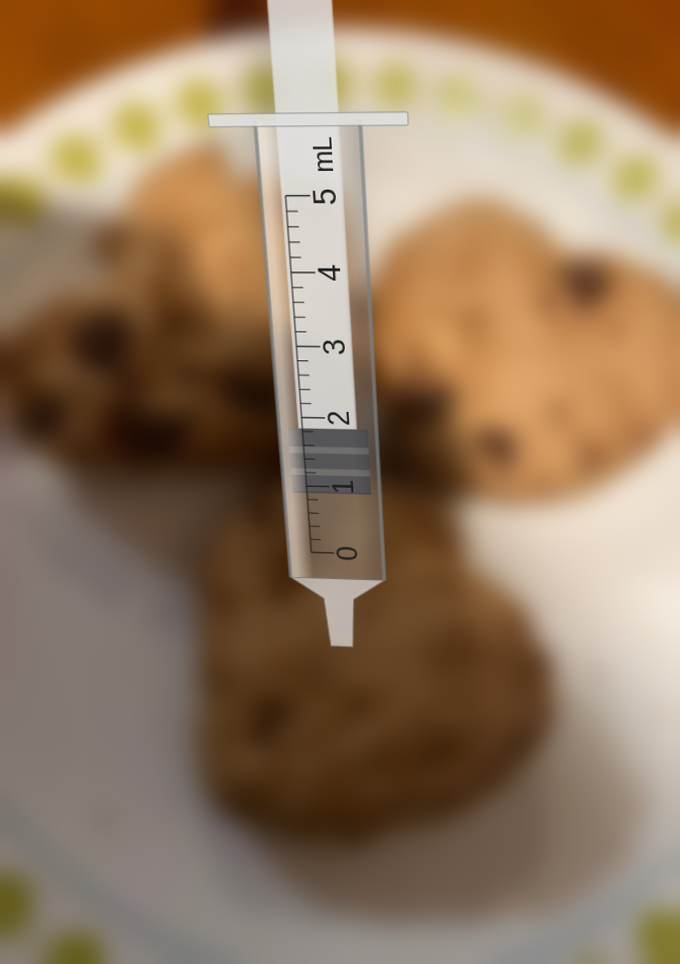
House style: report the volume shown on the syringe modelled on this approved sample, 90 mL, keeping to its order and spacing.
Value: 0.9 mL
